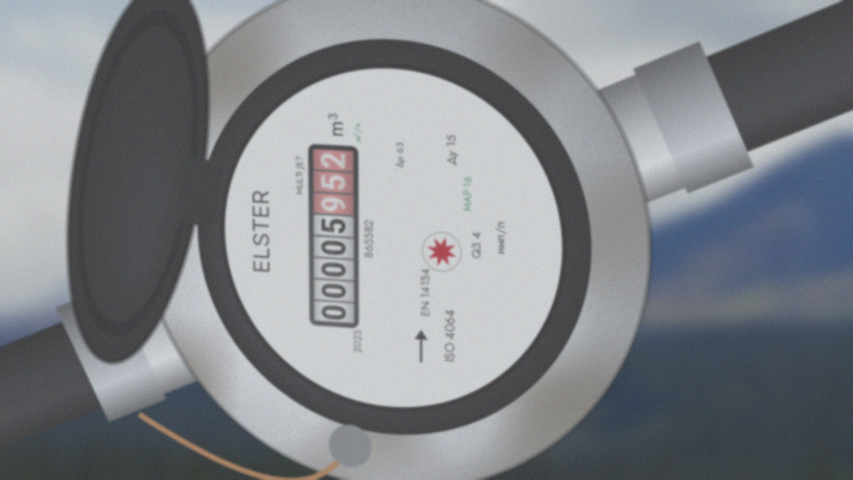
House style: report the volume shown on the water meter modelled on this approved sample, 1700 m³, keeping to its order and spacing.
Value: 5.952 m³
